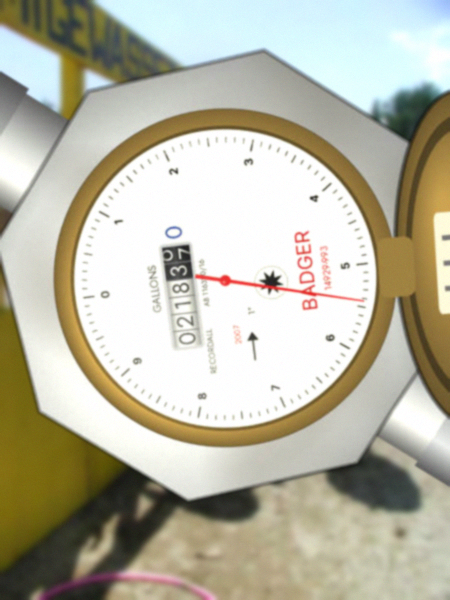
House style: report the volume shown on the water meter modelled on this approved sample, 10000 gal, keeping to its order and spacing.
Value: 218365.4 gal
